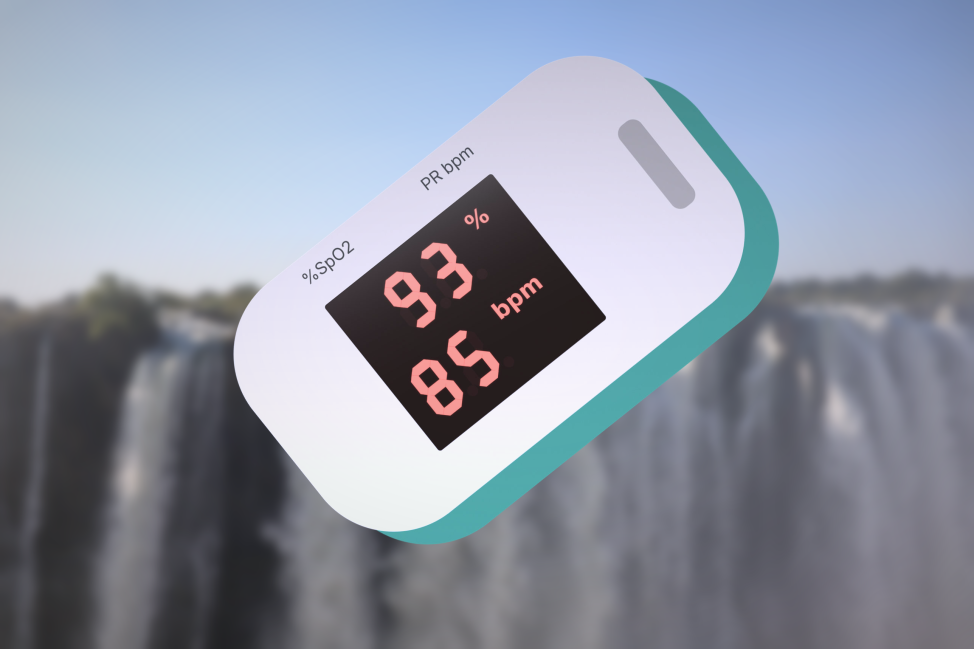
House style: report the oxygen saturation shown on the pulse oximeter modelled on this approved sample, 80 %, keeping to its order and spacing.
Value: 93 %
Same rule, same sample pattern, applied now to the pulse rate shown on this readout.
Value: 85 bpm
